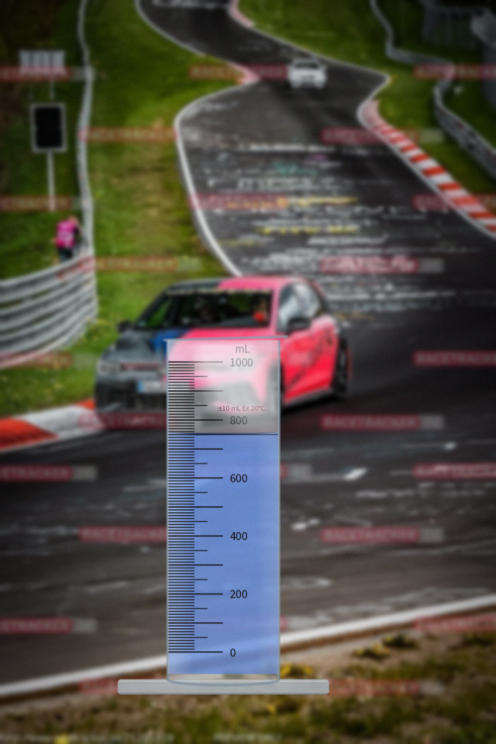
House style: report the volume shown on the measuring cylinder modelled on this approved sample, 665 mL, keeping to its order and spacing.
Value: 750 mL
